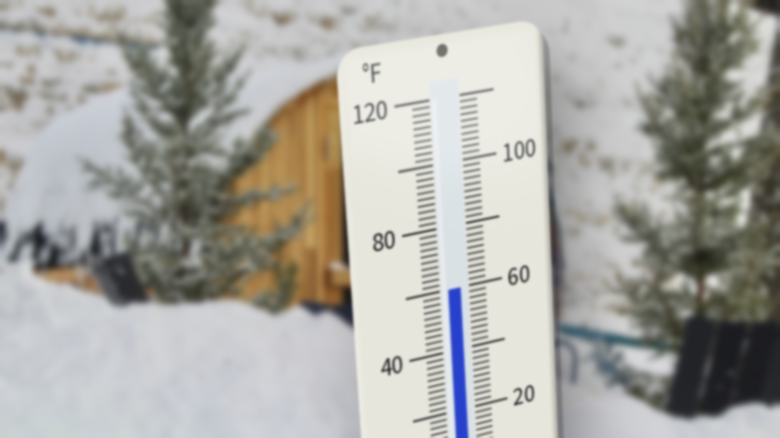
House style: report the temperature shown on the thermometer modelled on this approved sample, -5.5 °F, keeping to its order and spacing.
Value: 60 °F
